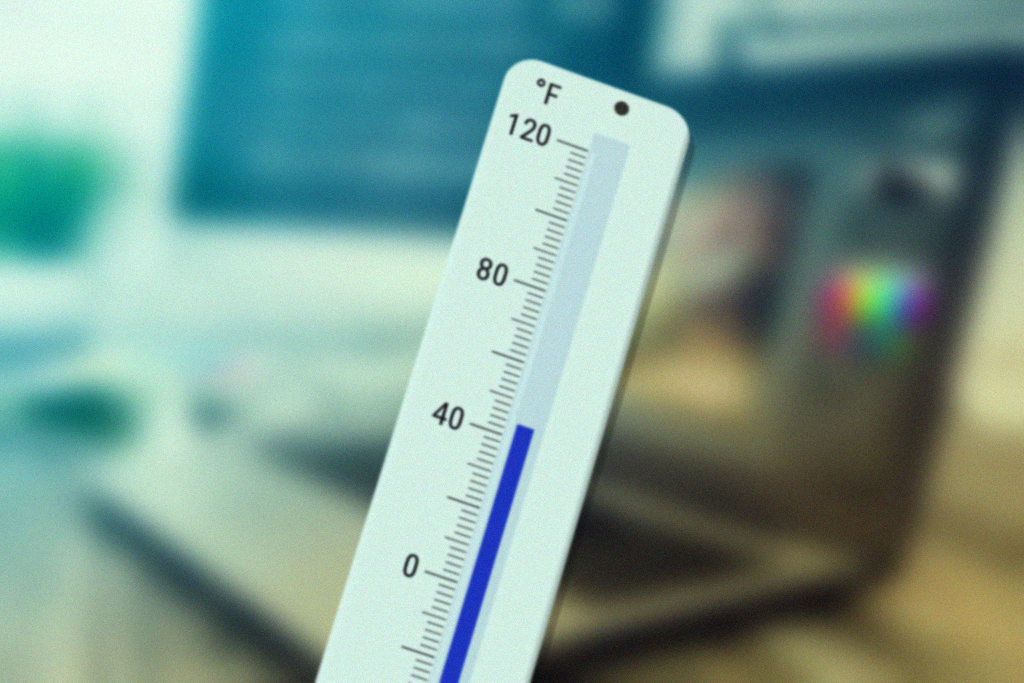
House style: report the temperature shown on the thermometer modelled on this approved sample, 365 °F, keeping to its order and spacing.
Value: 44 °F
